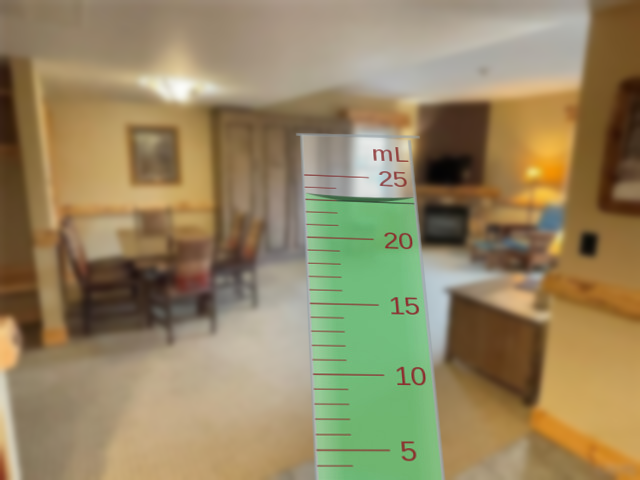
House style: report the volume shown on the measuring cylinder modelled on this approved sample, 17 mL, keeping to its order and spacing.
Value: 23 mL
